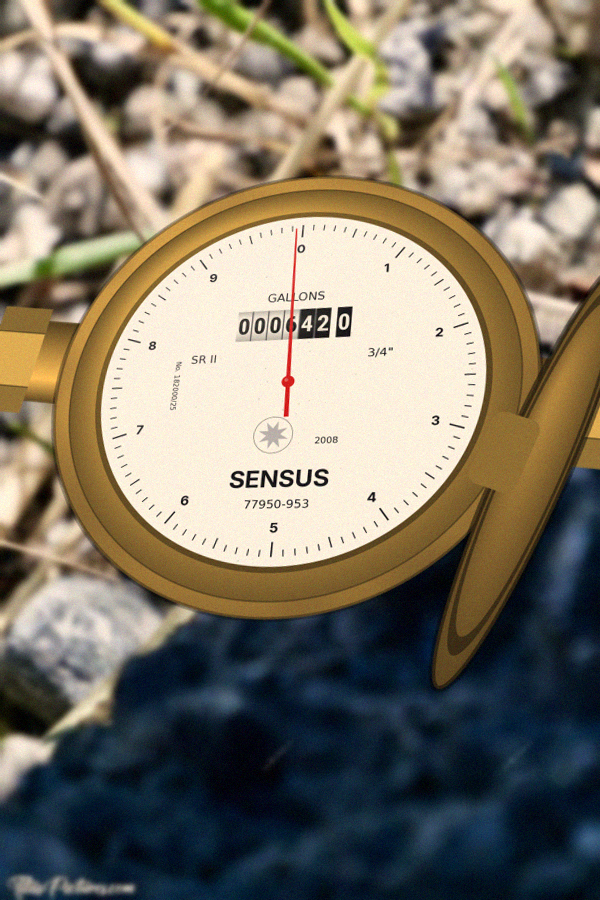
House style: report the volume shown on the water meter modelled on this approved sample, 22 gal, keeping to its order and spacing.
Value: 6419.9 gal
